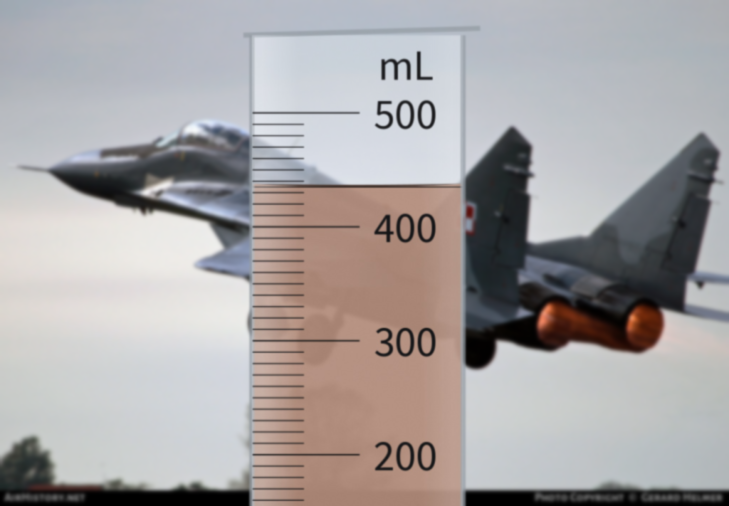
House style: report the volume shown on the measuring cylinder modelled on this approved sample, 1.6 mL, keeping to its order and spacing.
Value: 435 mL
